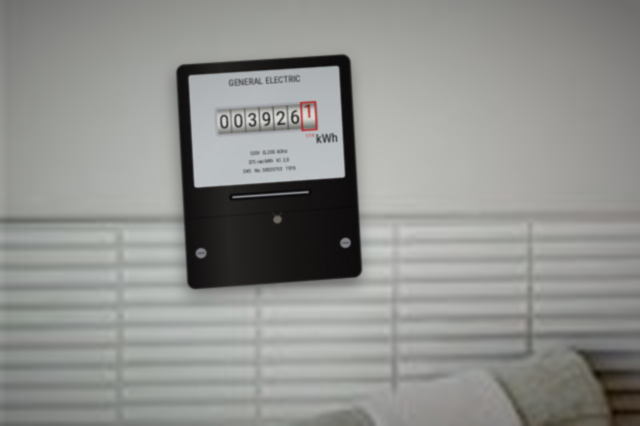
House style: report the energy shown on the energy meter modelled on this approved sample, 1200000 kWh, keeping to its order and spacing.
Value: 3926.1 kWh
